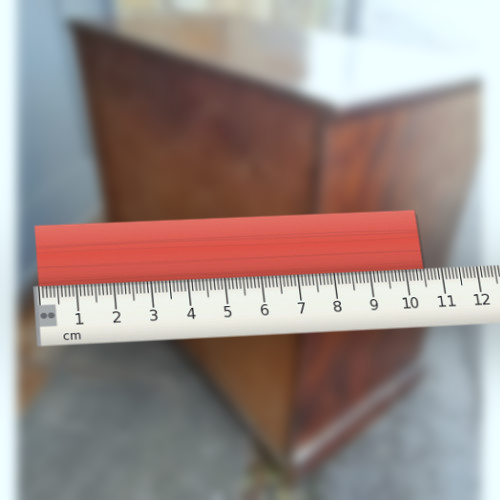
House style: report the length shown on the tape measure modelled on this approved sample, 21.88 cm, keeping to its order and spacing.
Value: 10.5 cm
